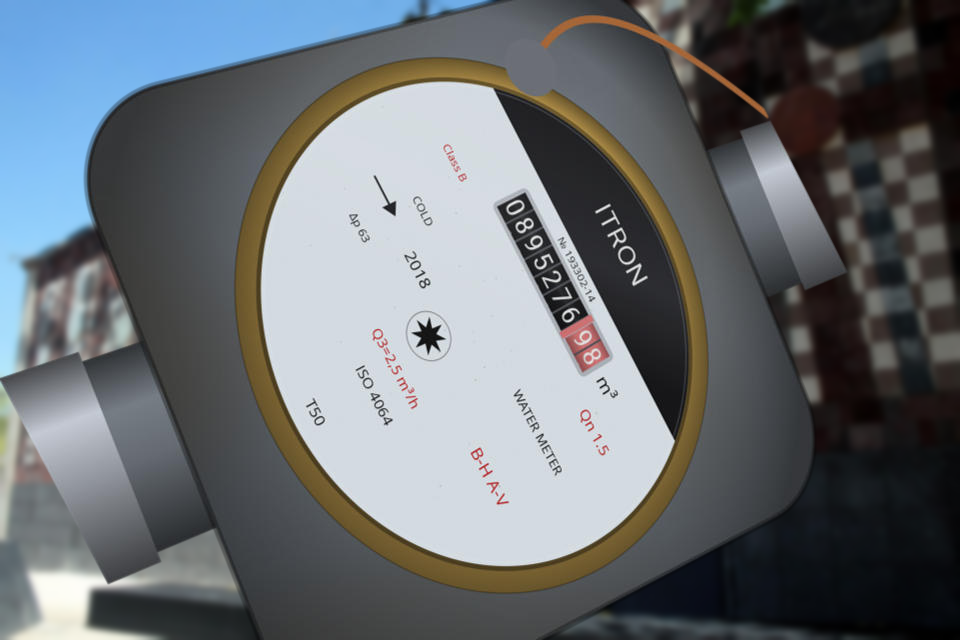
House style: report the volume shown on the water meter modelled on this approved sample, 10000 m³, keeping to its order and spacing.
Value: 895276.98 m³
